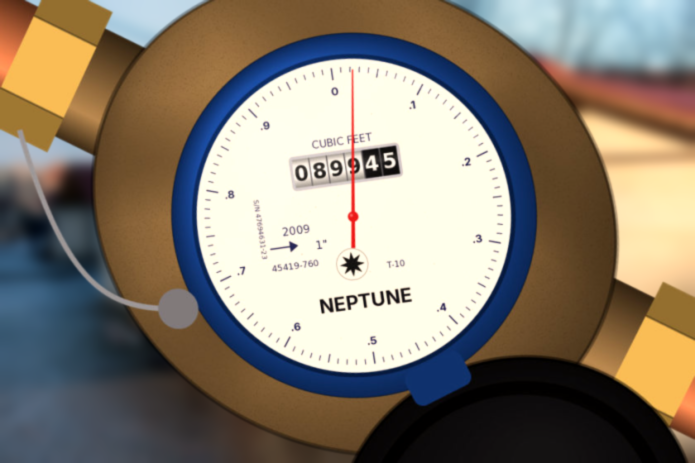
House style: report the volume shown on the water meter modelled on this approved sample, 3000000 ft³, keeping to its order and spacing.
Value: 89945.02 ft³
